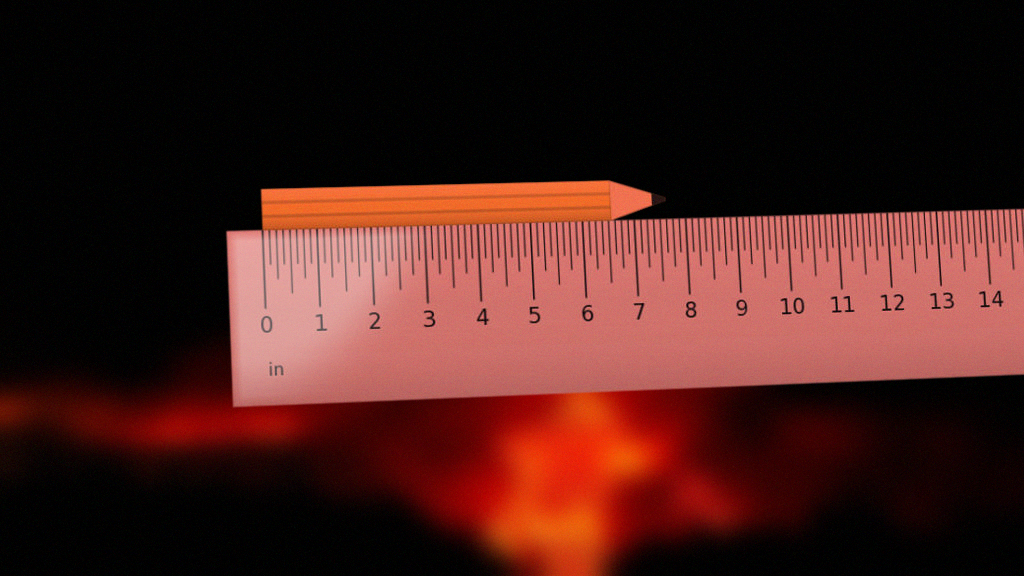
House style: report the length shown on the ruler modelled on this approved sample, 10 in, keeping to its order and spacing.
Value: 7.625 in
